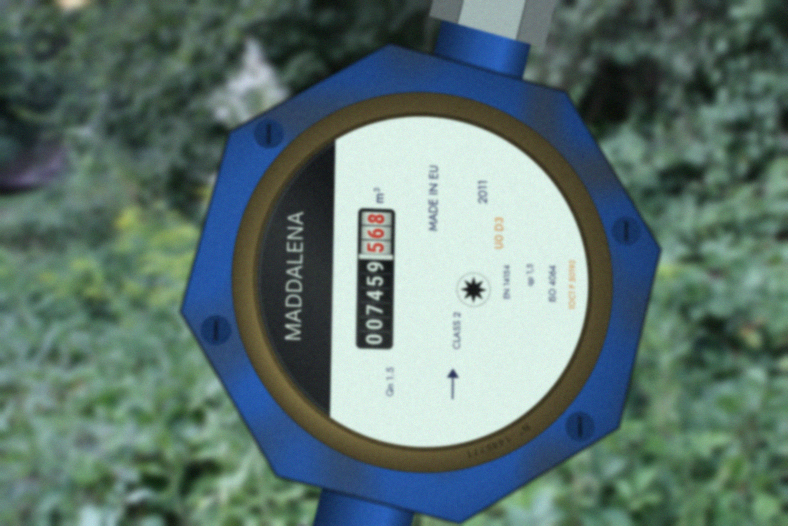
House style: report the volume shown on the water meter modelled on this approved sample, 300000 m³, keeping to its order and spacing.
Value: 7459.568 m³
